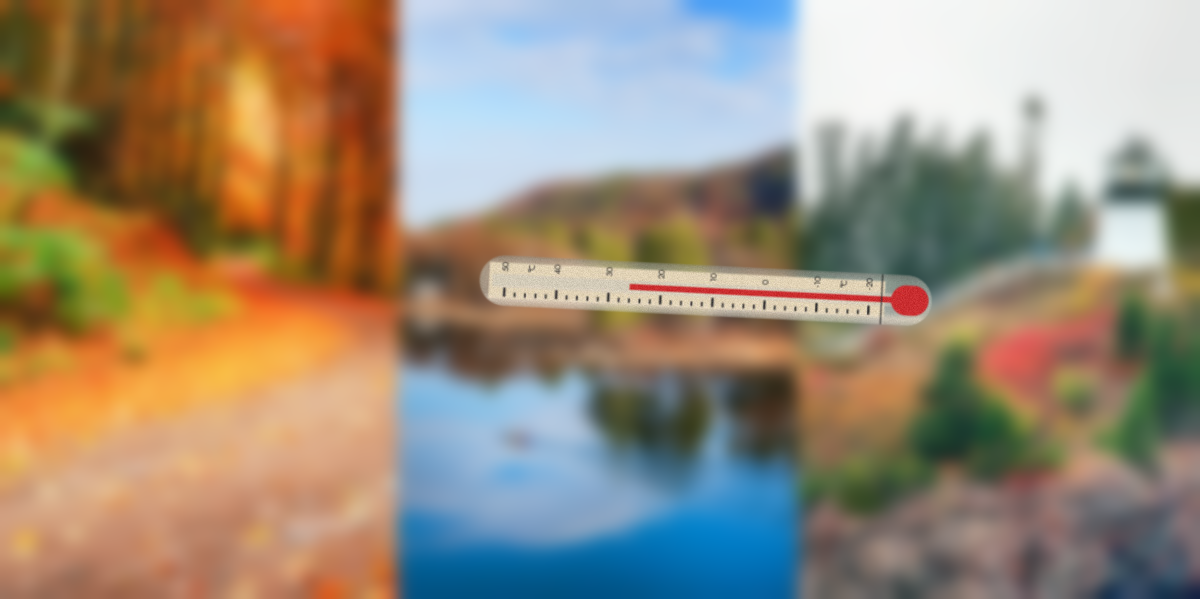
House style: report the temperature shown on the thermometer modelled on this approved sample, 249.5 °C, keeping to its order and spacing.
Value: 26 °C
